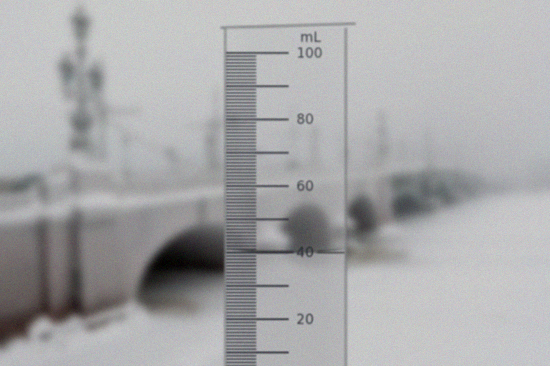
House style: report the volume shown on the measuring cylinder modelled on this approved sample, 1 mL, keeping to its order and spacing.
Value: 40 mL
